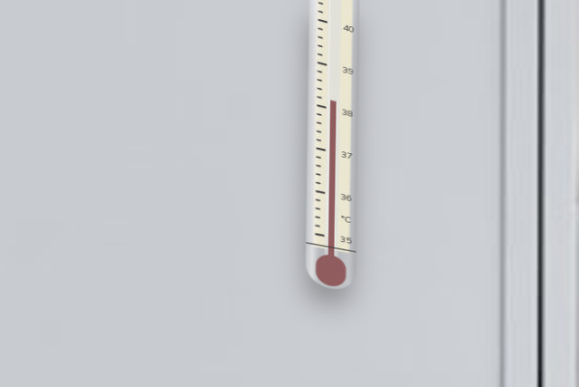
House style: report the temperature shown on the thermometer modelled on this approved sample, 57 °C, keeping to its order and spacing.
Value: 38.2 °C
